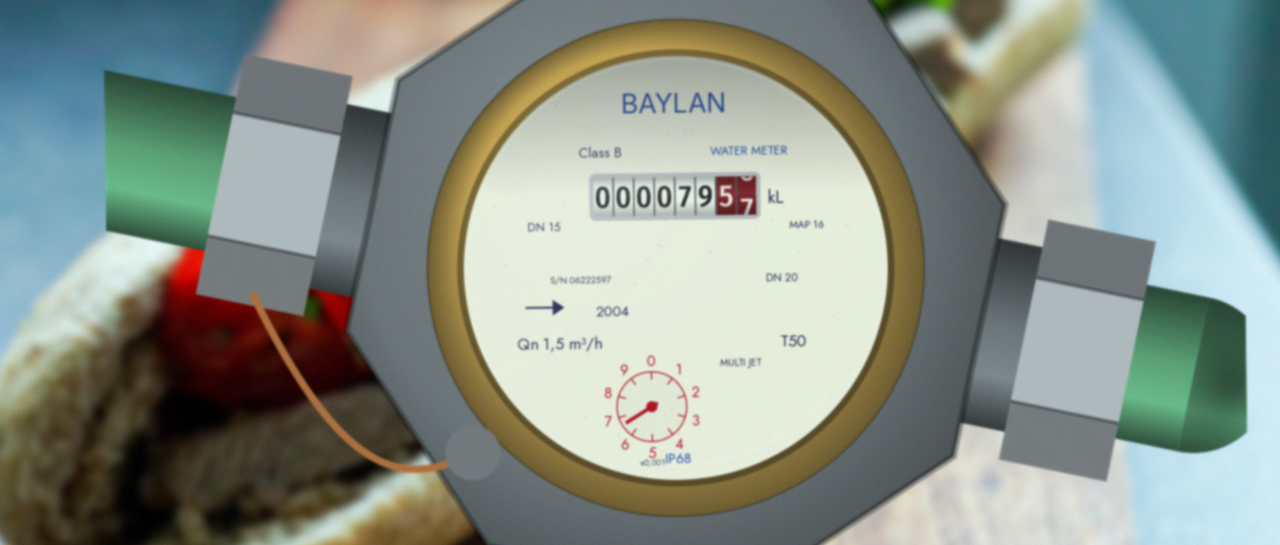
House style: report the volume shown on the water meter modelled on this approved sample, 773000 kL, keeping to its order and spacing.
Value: 79.566 kL
